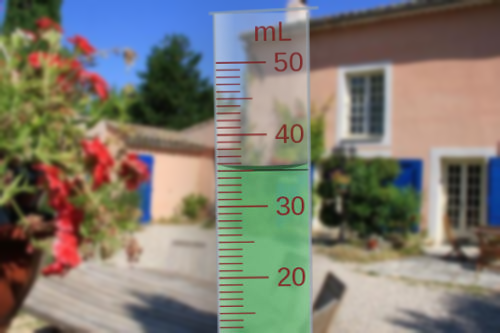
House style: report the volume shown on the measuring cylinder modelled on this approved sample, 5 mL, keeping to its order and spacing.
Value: 35 mL
